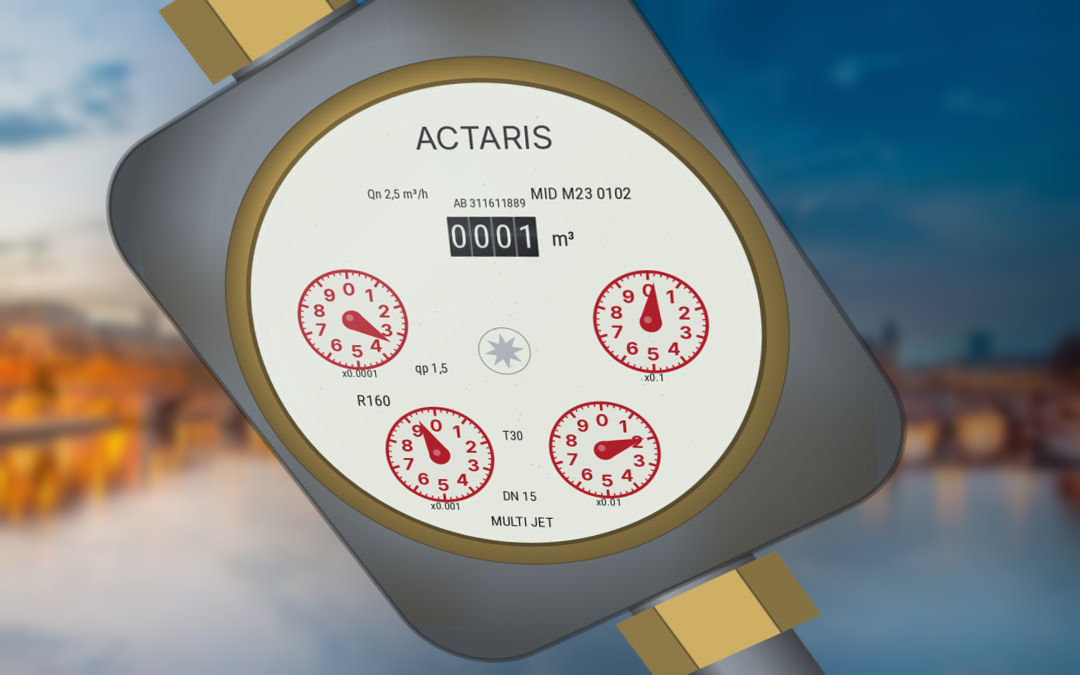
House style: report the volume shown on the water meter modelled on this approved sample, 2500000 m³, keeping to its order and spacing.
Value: 1.0193 m³
